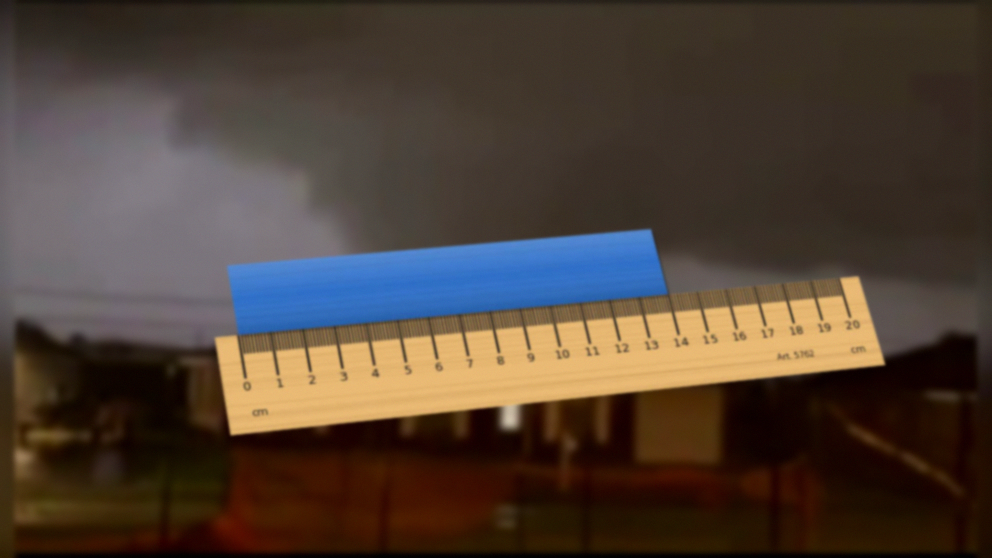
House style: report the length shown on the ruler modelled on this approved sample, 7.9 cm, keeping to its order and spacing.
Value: 14 cm
